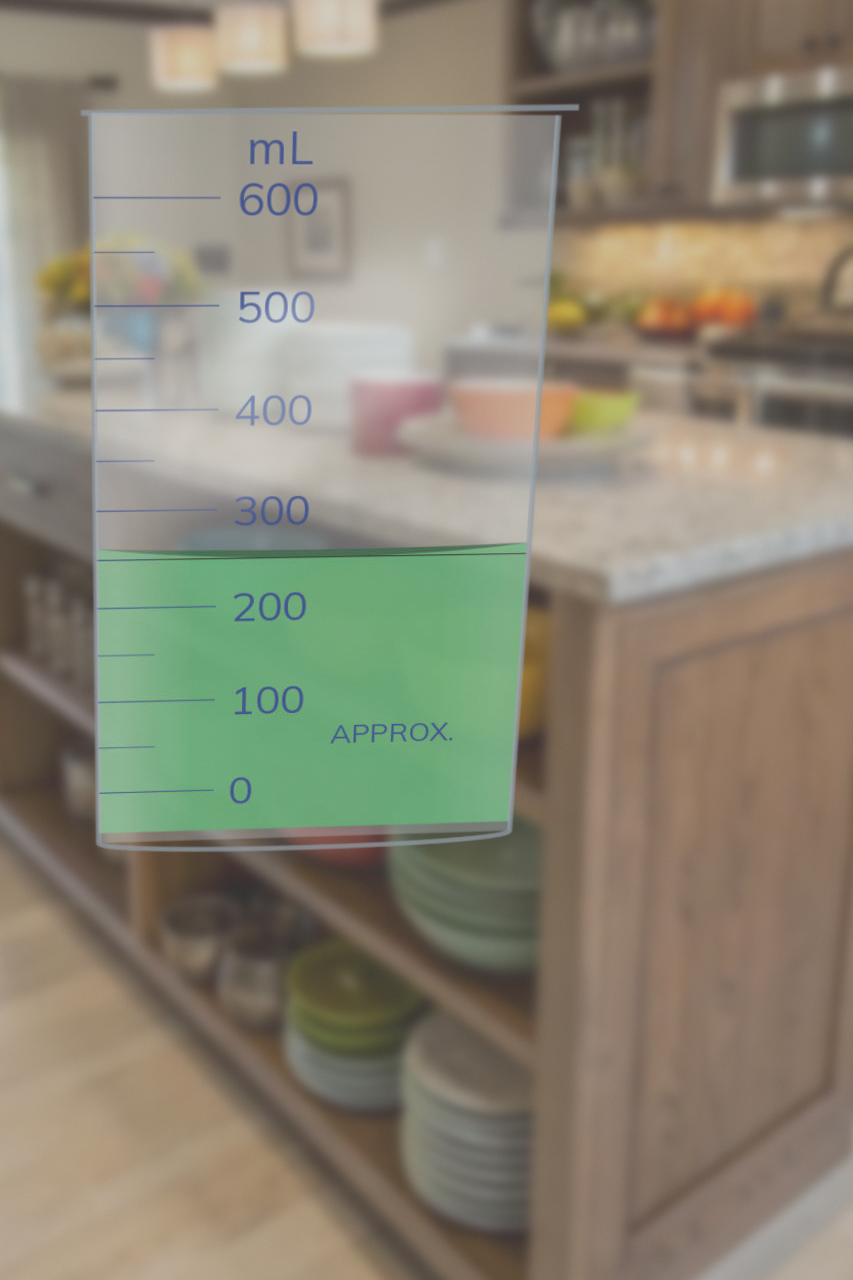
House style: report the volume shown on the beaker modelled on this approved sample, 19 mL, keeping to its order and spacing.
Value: 250 mL
